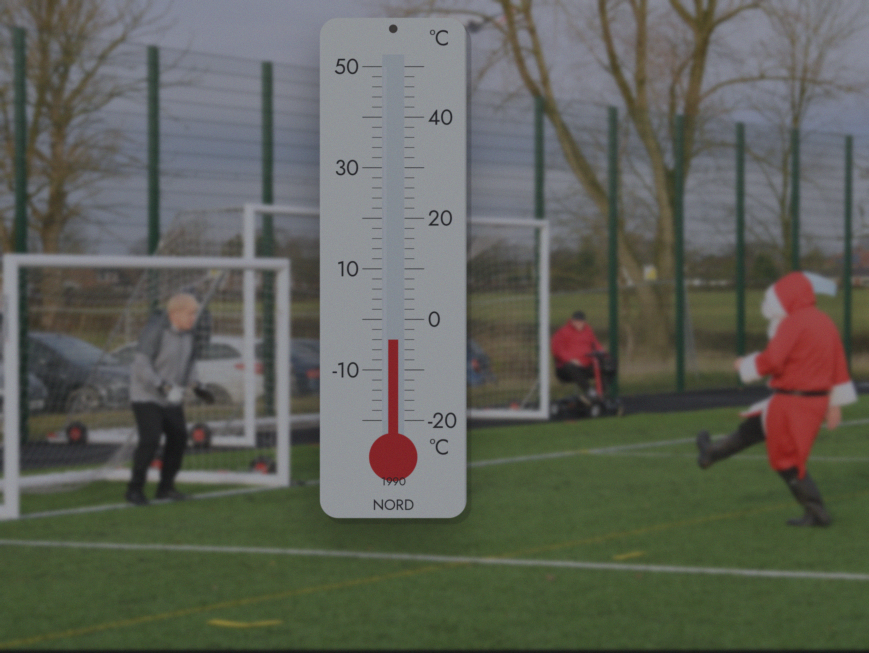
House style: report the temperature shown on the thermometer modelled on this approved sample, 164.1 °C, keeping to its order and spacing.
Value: -4 °C
